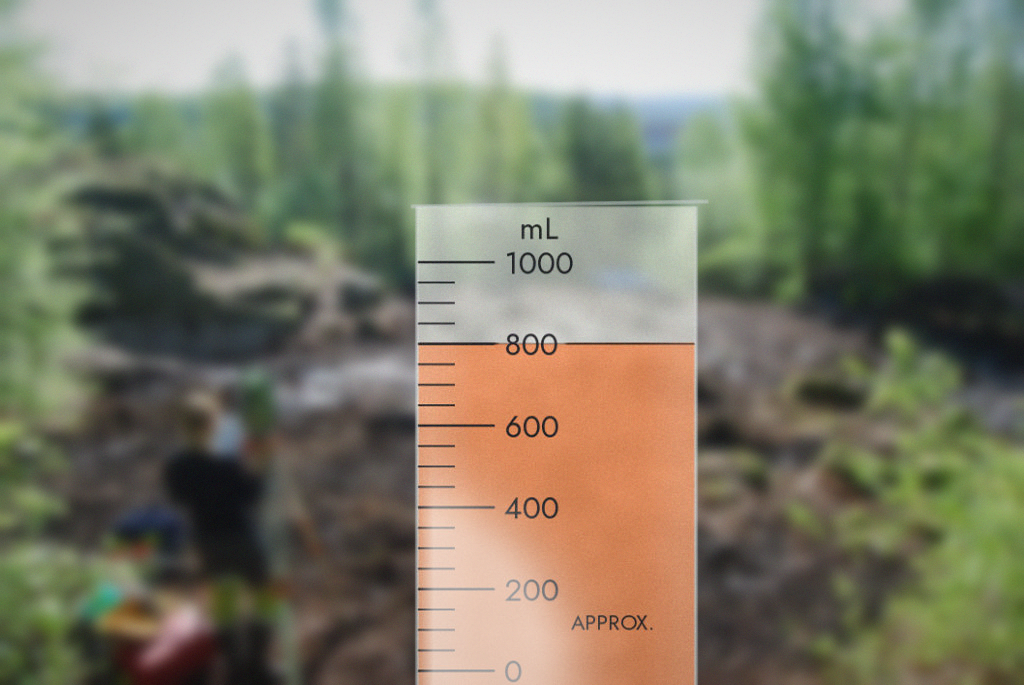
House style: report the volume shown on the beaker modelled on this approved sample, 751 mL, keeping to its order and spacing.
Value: 800 mL
